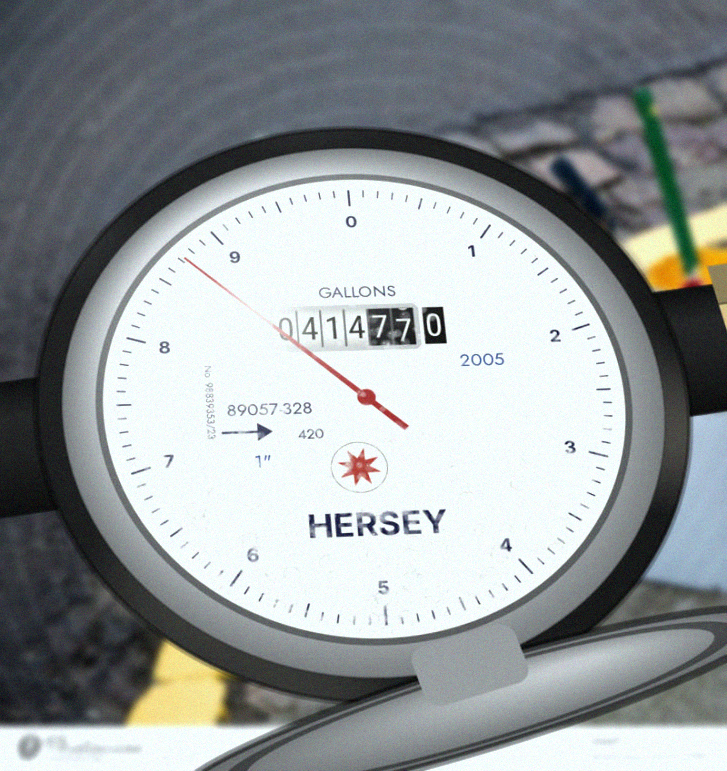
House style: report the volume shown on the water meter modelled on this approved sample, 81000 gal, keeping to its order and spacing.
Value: 414768.7 gal
